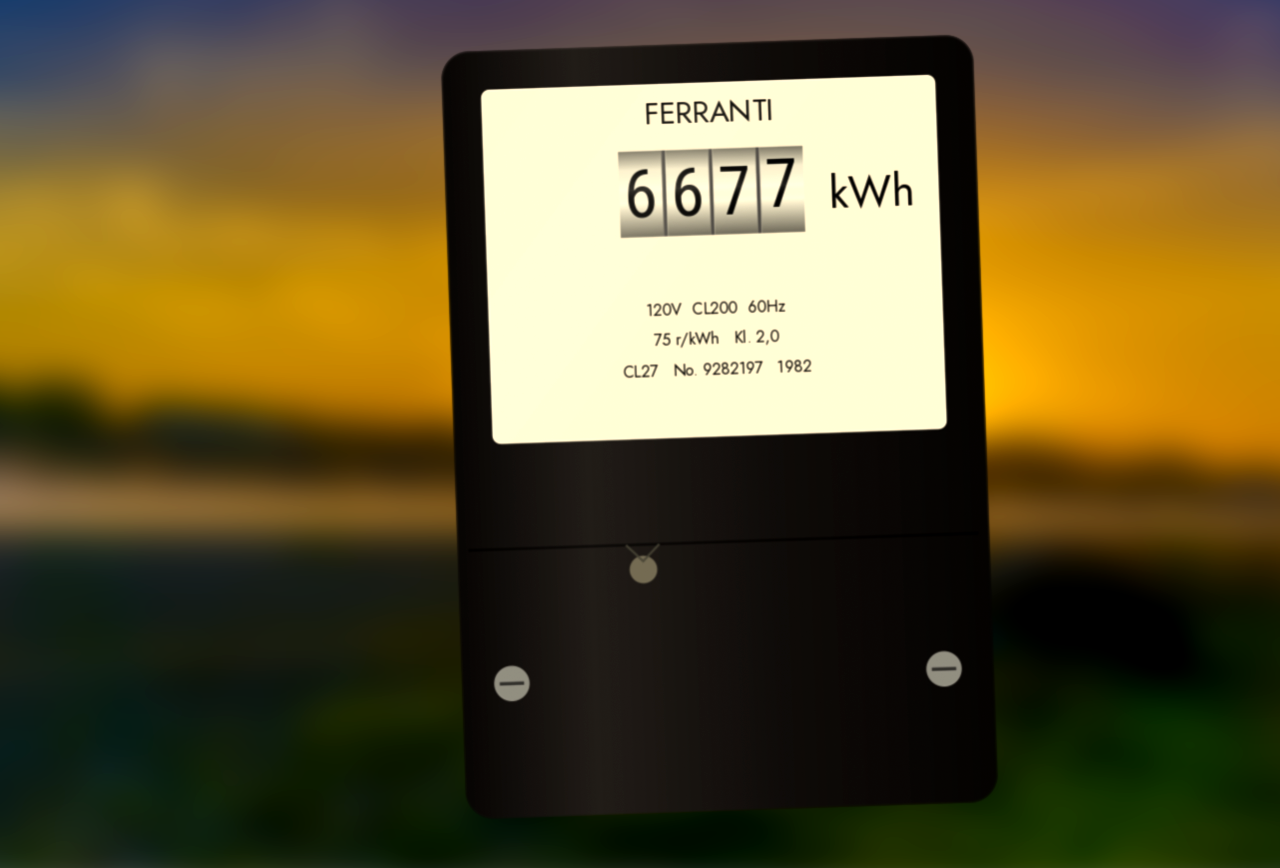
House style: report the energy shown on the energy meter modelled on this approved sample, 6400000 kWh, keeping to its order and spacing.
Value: 6677 kWh
